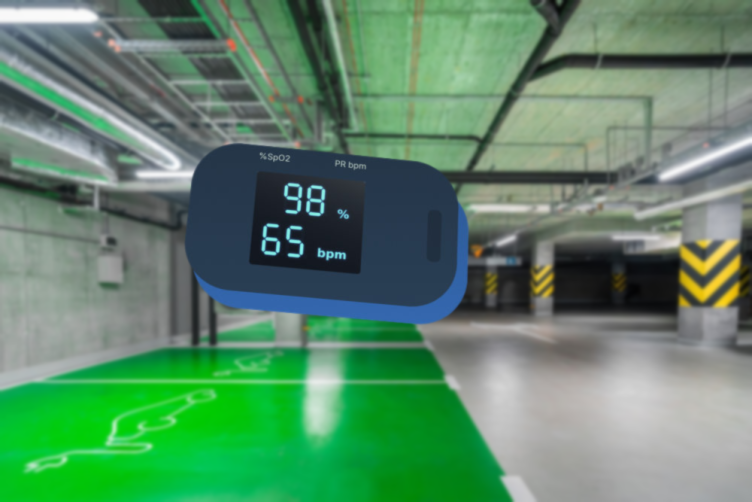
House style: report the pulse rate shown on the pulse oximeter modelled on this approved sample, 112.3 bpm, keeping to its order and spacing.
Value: 65 bpm
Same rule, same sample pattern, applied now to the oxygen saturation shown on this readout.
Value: 98 %
